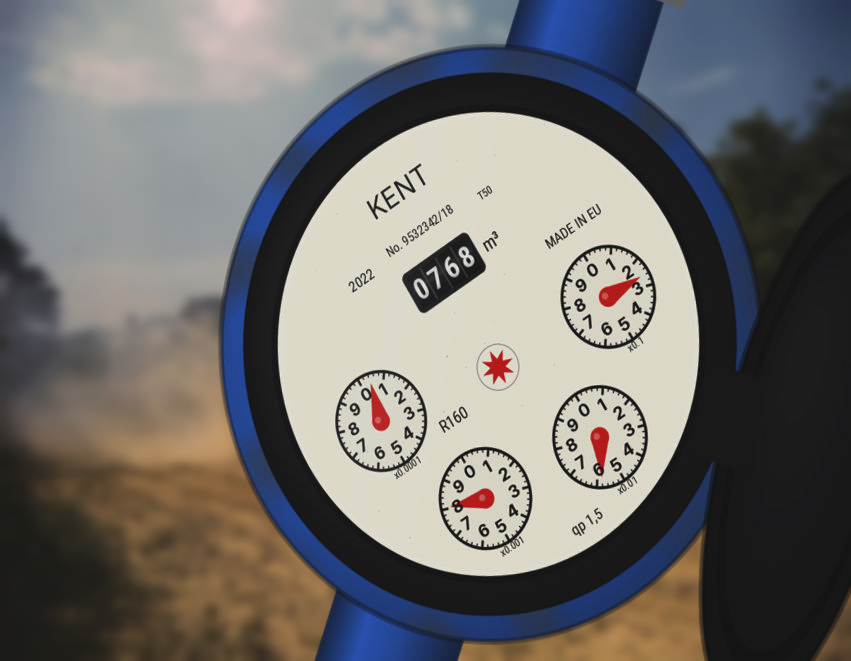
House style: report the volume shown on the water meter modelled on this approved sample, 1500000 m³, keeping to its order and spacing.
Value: 768.2580 m³
